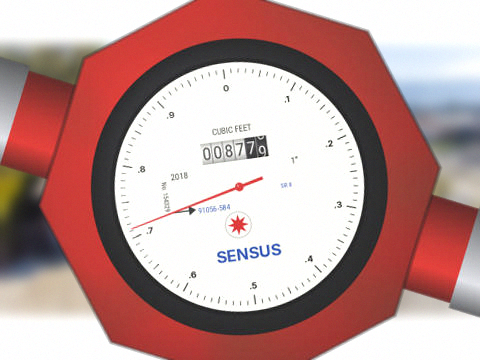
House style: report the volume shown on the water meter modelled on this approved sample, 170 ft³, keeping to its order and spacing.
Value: 8778.71 ft³
